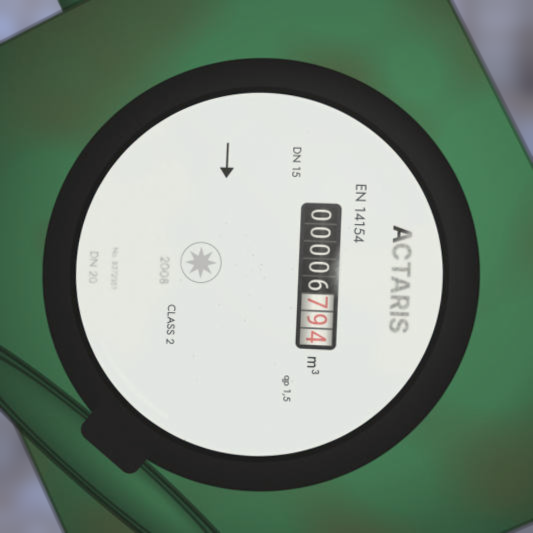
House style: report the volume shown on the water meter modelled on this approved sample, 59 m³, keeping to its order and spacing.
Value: 6.794 m³
